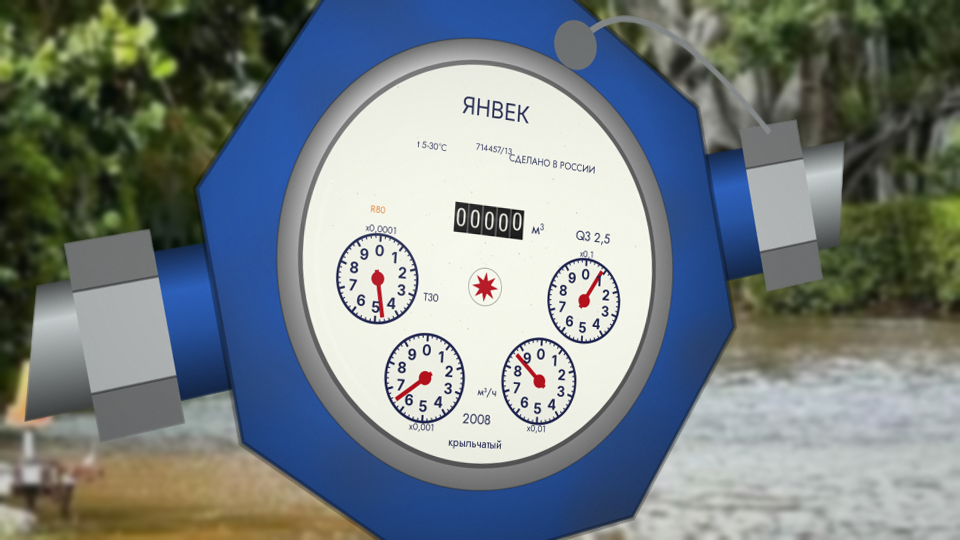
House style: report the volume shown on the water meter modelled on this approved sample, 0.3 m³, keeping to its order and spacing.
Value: 0.0864 m³
